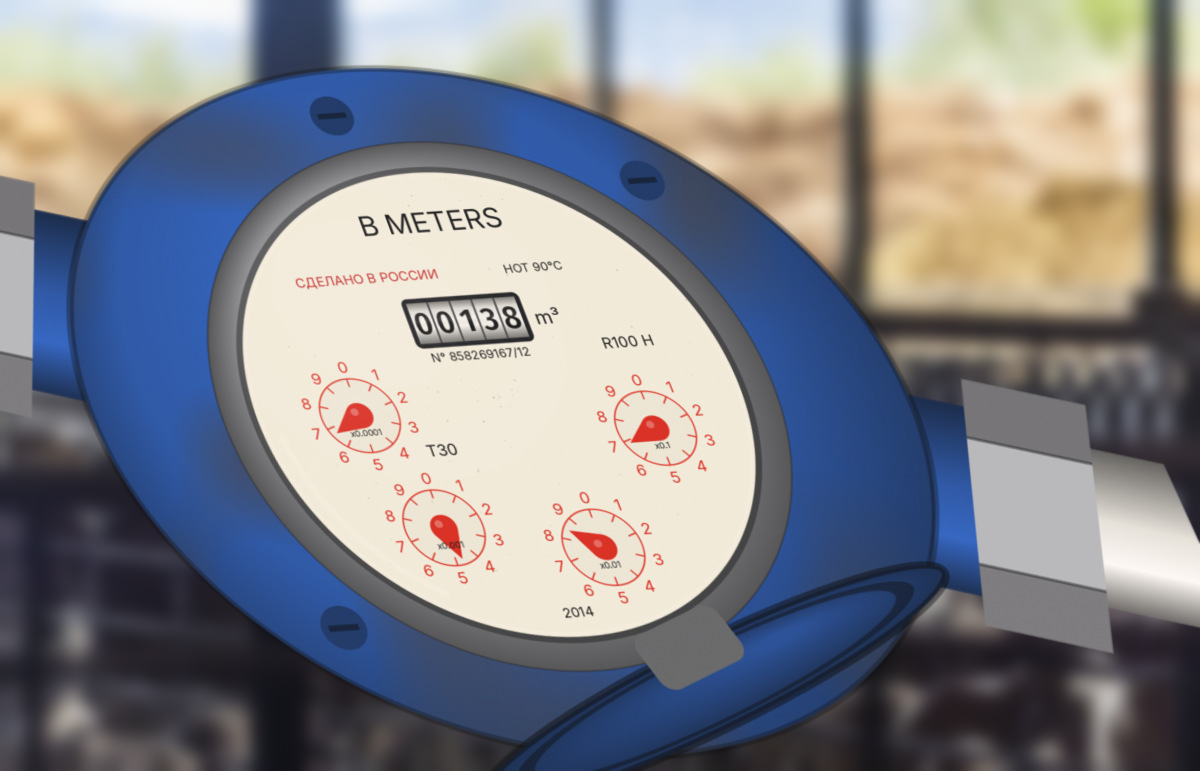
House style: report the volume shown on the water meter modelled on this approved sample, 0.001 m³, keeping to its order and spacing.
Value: 138.6846 m³
